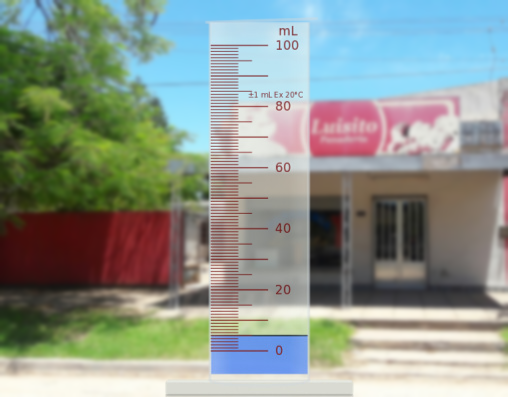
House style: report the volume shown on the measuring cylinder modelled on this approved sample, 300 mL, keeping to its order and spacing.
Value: 5 mL
